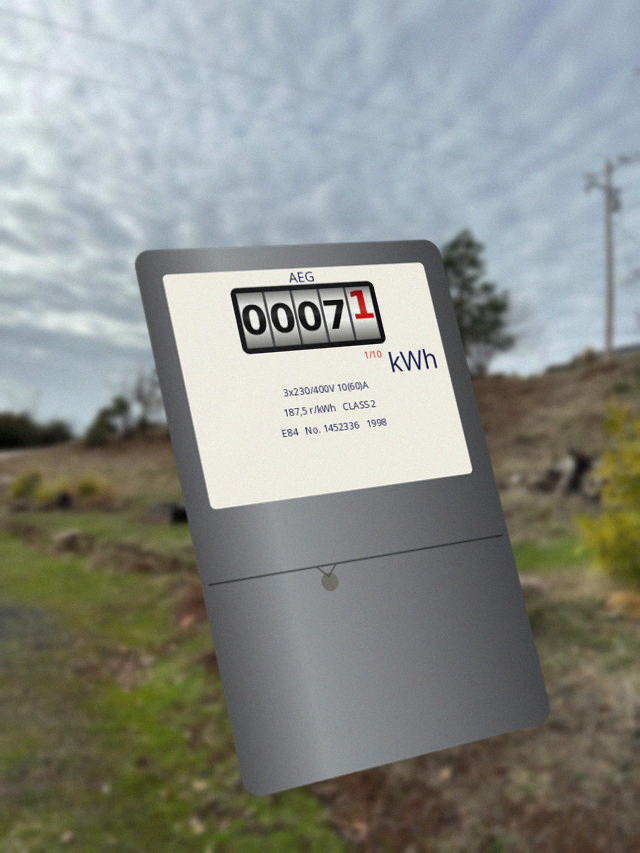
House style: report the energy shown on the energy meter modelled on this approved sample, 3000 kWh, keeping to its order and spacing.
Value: 7.1 kWh
